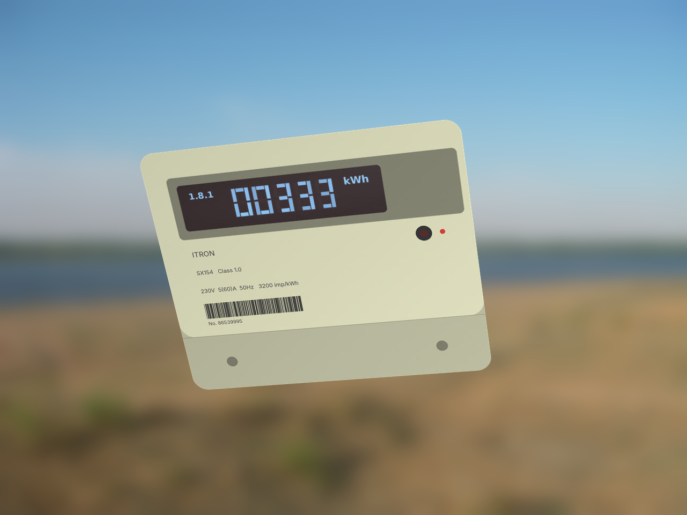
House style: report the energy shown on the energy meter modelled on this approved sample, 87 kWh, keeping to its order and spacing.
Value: 333 kWh
